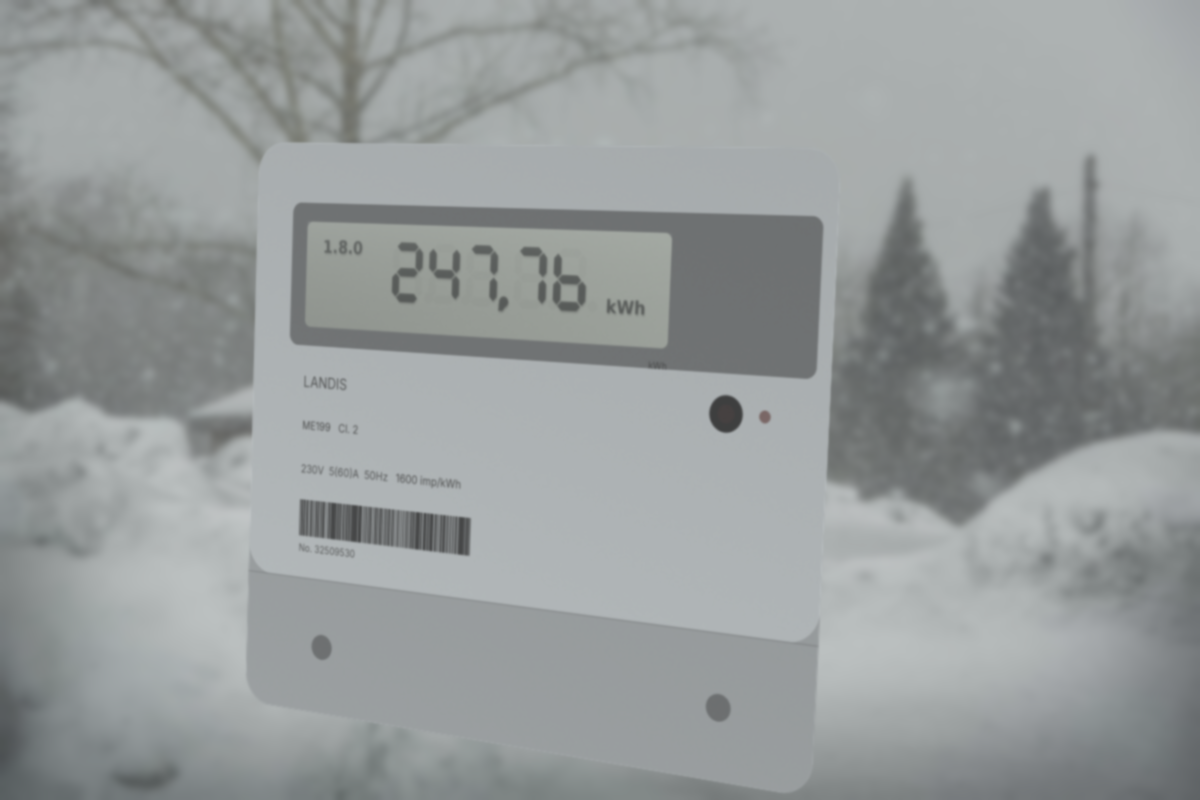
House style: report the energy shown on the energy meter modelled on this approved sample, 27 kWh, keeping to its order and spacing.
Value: 247.76 kWh
